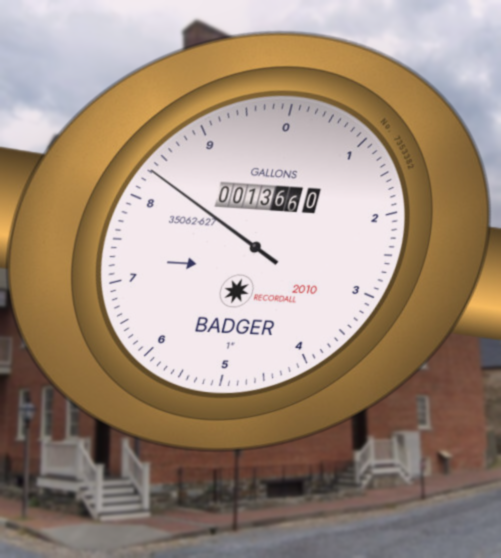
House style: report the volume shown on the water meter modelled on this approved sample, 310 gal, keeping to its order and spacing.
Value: 13658.3 gal
